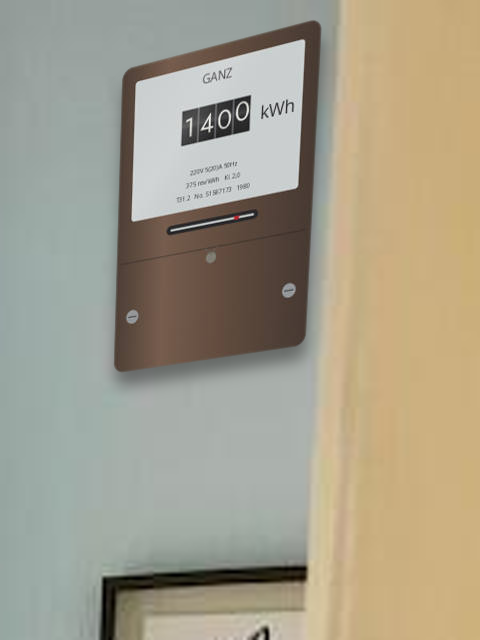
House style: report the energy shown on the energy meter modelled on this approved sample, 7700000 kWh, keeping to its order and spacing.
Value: 1400 kWh
